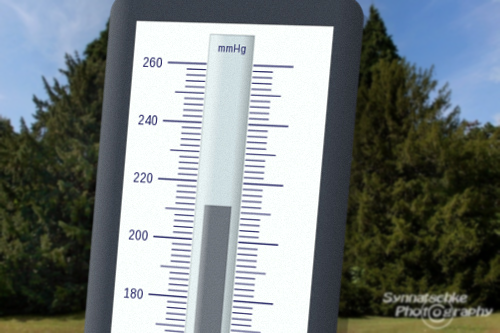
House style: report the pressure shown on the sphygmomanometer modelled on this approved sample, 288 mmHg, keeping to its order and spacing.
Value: 212 mmHg
